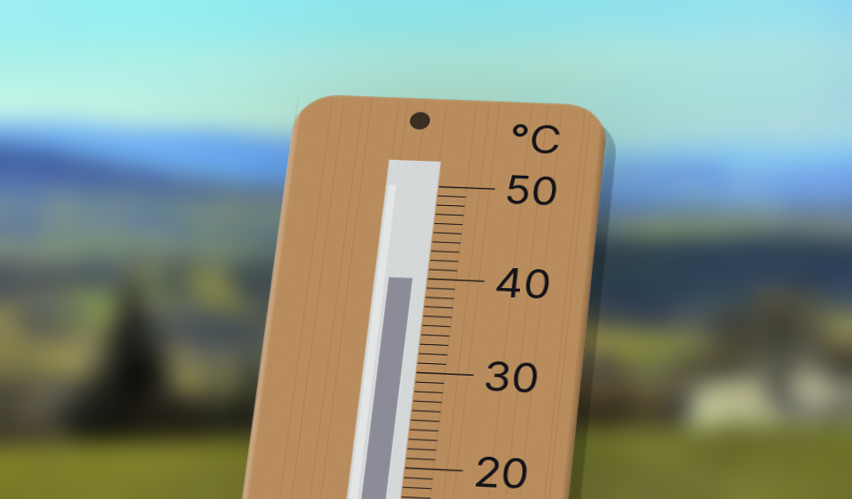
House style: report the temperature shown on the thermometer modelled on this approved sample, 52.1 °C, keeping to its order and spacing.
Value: 40 °C
